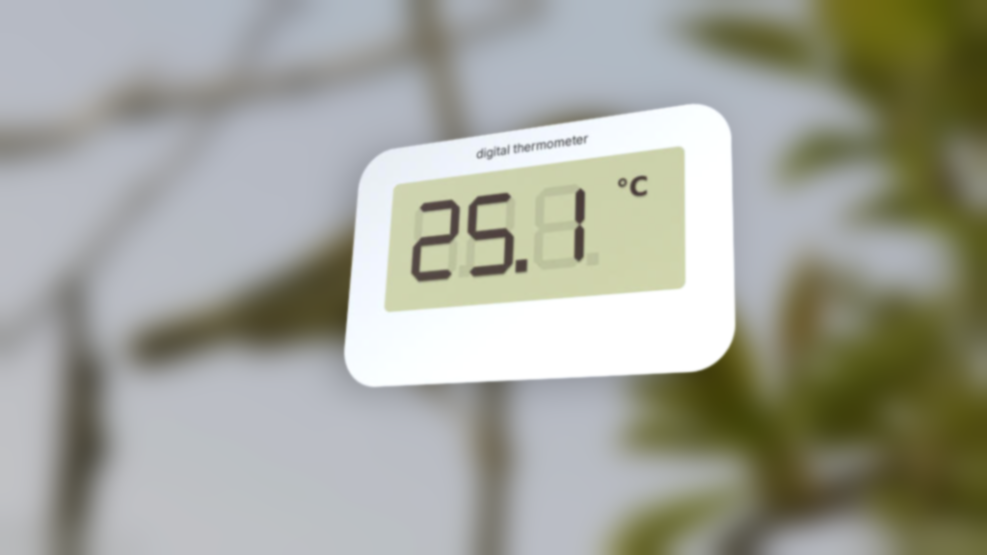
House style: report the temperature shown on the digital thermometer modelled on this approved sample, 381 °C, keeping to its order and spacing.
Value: 25.1 °C
